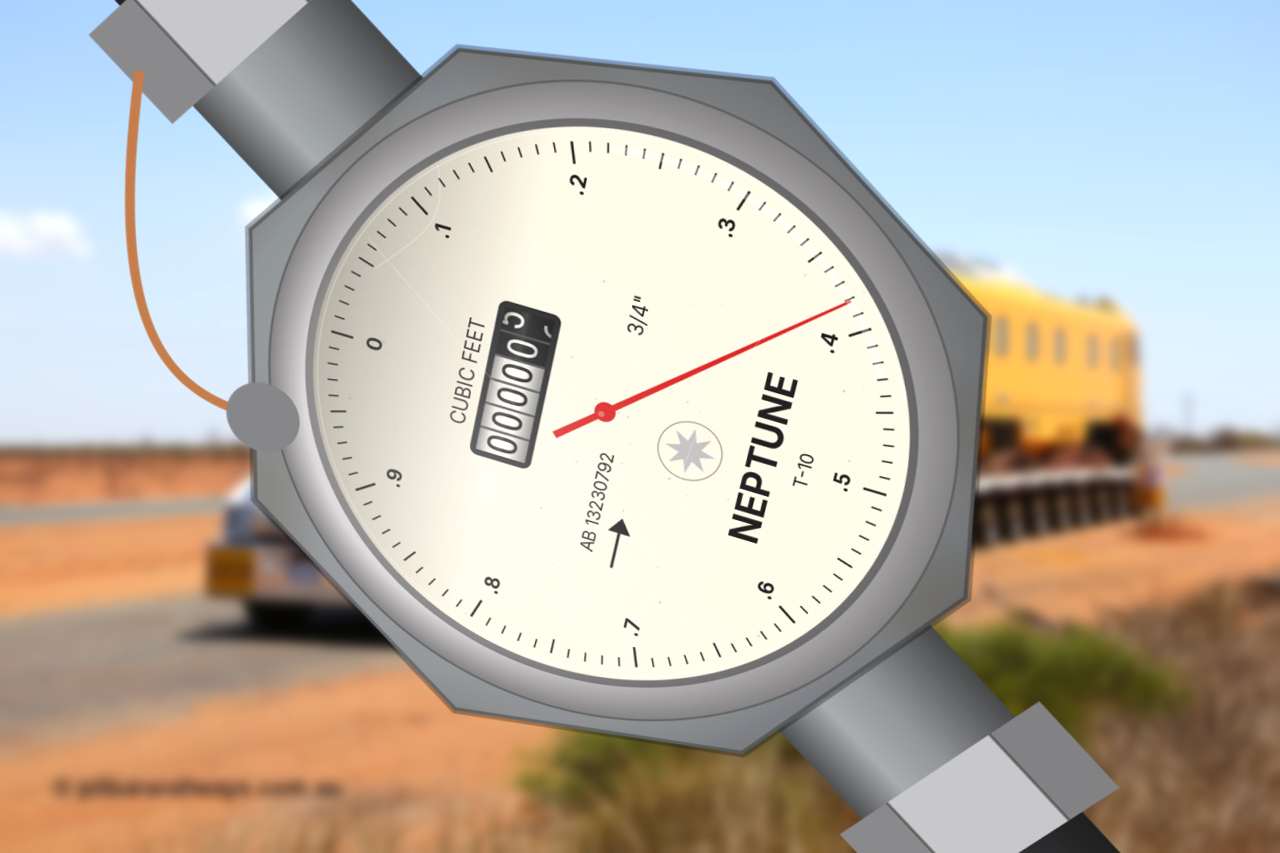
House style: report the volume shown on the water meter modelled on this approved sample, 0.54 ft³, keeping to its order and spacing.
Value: 5.38 ft³
